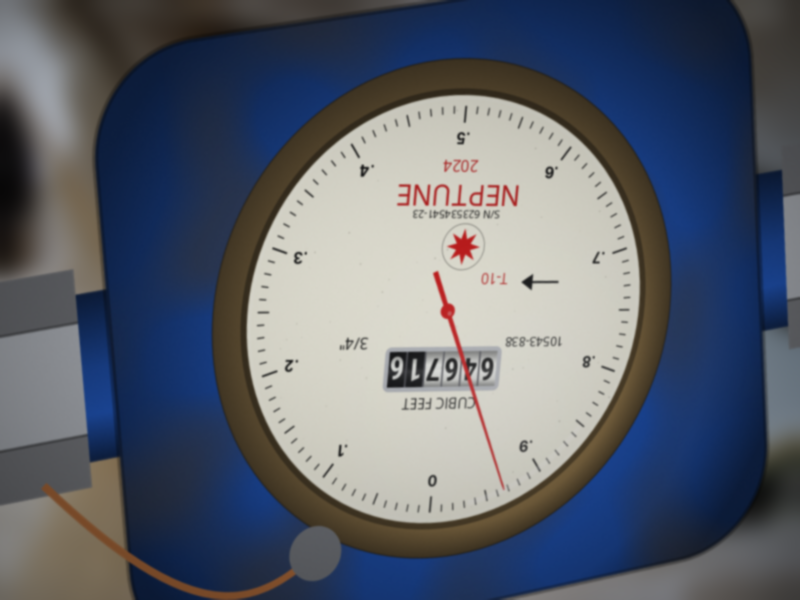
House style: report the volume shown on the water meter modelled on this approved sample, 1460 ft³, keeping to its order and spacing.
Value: 646715.93 ft³
